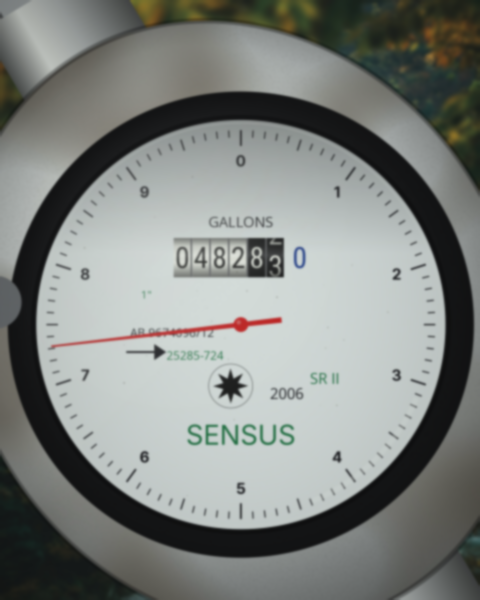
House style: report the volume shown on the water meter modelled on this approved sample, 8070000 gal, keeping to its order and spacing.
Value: 482827.3 gal
